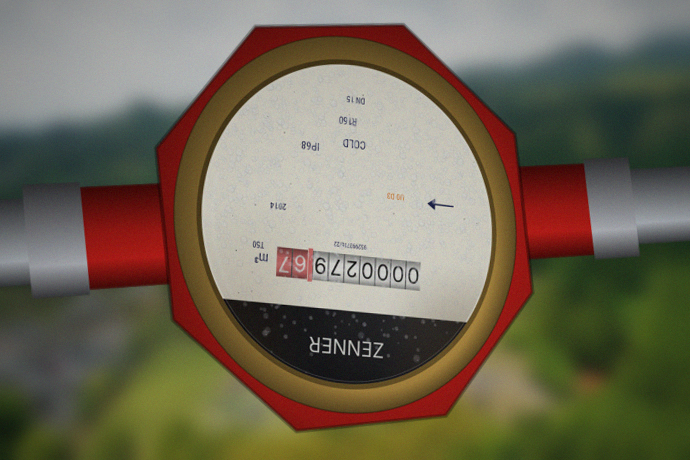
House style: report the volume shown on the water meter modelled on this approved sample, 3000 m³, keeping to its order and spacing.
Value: 279.67 m³
